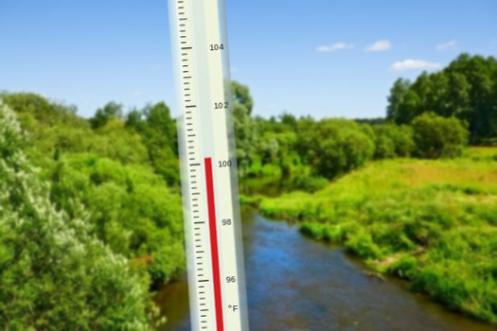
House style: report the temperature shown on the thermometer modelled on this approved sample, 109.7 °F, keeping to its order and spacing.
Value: 100.2 °F
